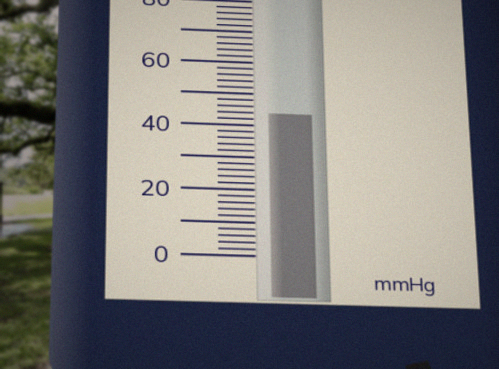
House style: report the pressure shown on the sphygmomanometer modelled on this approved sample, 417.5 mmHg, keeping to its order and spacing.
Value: 44 mmHg
